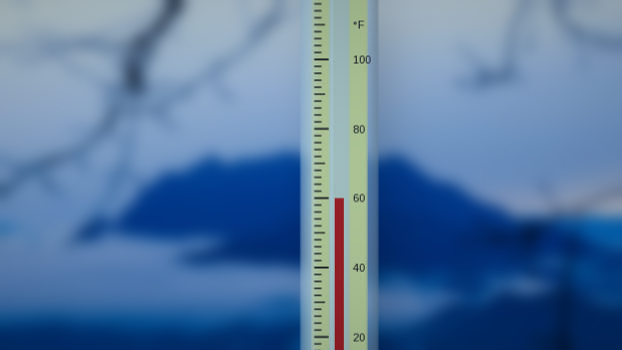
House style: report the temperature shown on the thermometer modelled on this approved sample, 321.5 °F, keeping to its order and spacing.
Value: 60 °F
